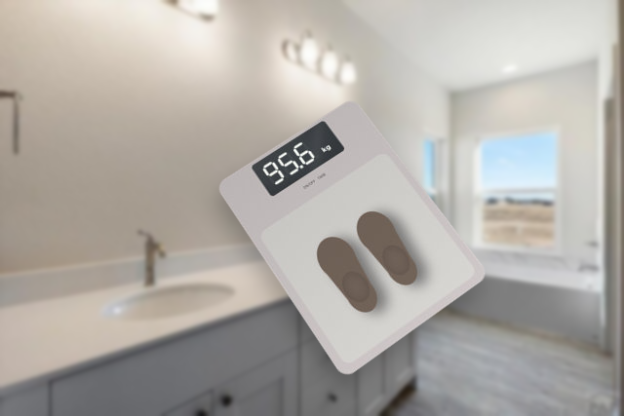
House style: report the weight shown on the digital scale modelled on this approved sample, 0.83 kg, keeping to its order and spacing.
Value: 95.6 kg
